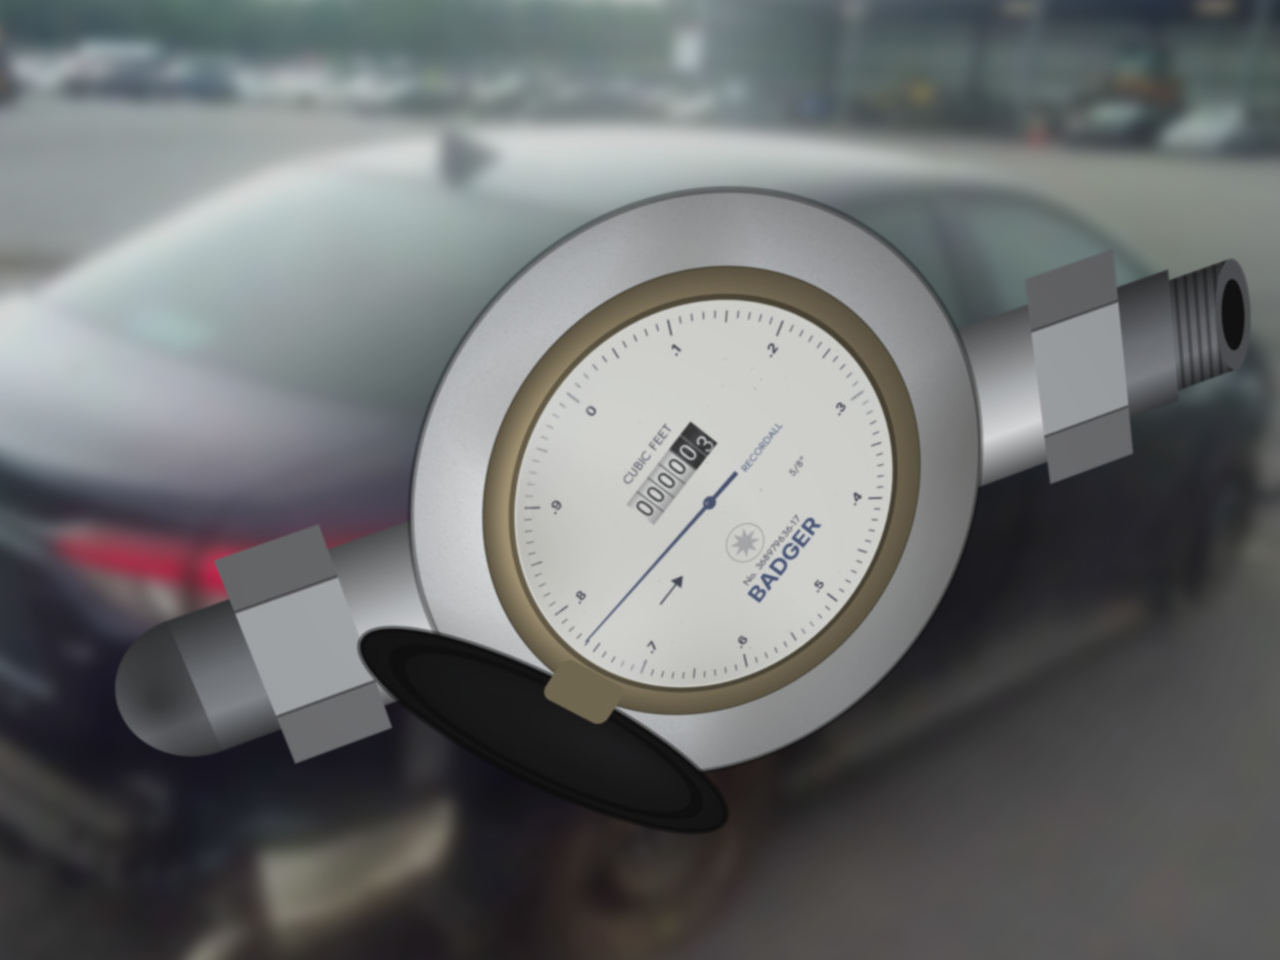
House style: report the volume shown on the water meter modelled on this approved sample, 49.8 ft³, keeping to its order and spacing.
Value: 2.76 ft³
